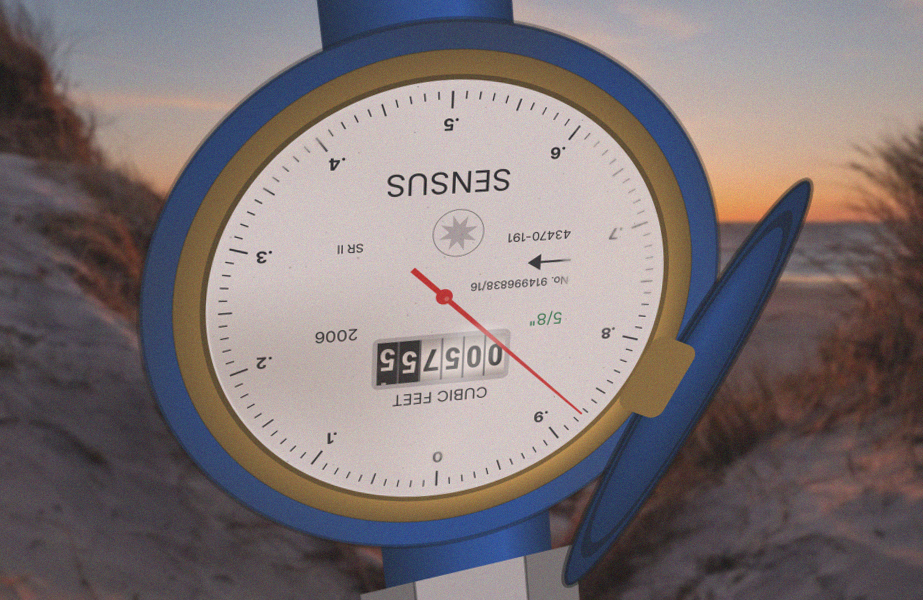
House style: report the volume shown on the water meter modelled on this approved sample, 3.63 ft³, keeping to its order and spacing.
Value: 5754.87 ft³
